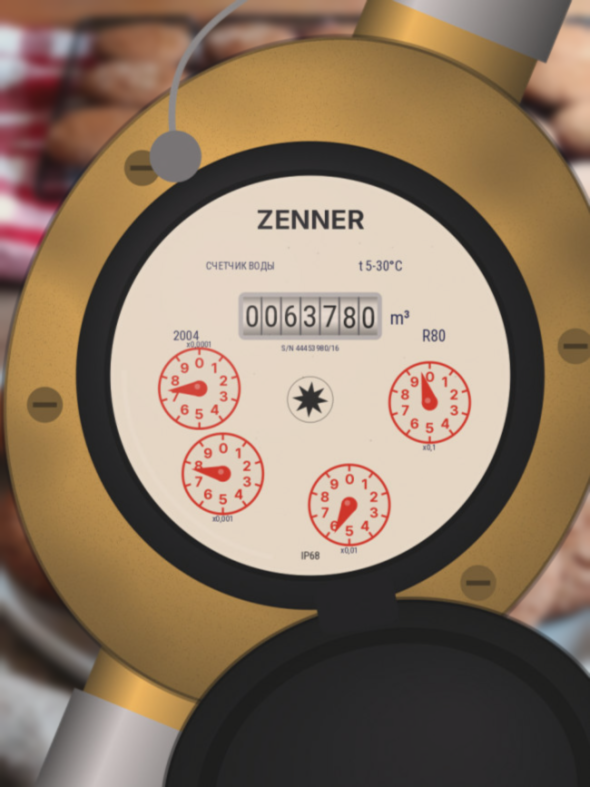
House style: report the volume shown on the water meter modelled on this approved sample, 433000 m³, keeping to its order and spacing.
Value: 63779.9577 m³
